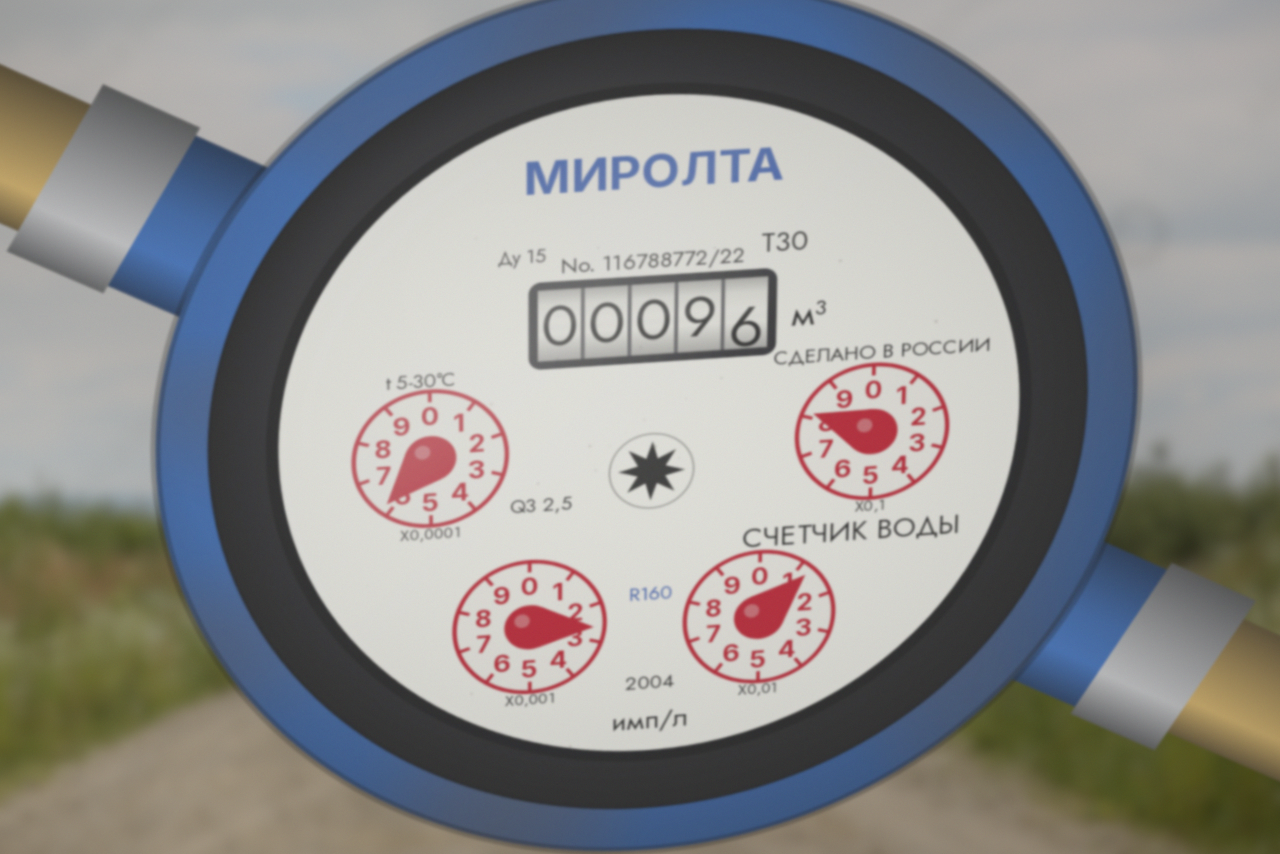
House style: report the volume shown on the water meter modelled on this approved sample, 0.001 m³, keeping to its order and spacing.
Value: 95.8126 m³
